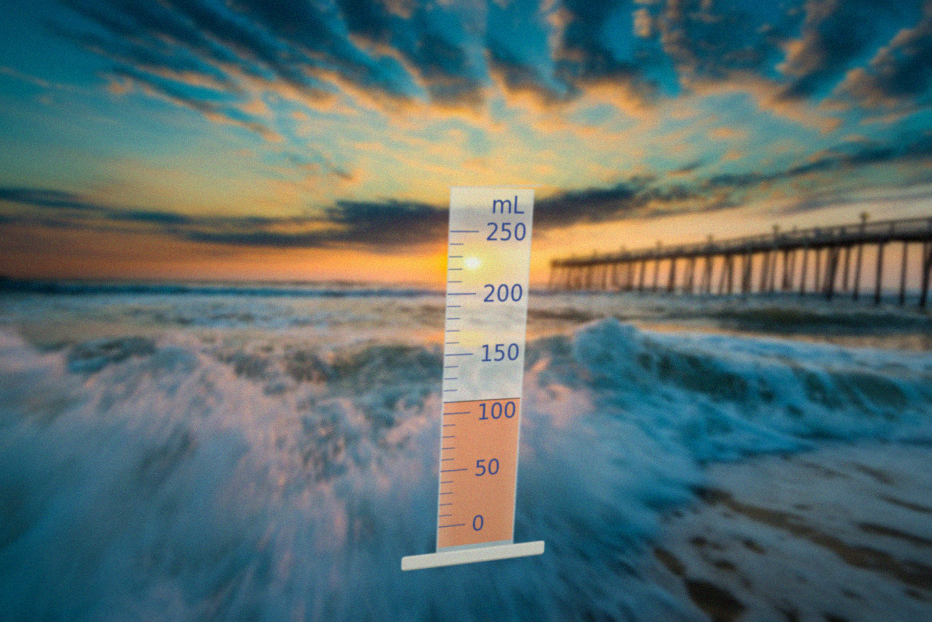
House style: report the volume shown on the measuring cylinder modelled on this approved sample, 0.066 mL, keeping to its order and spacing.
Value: 110 mL
